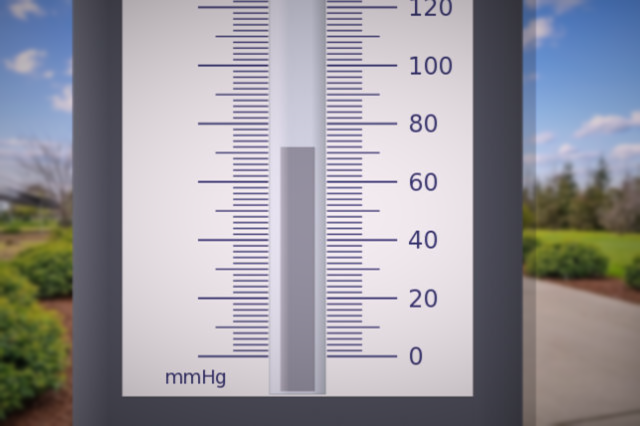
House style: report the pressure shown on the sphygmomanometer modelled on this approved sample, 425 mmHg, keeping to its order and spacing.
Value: 72 mmHg
